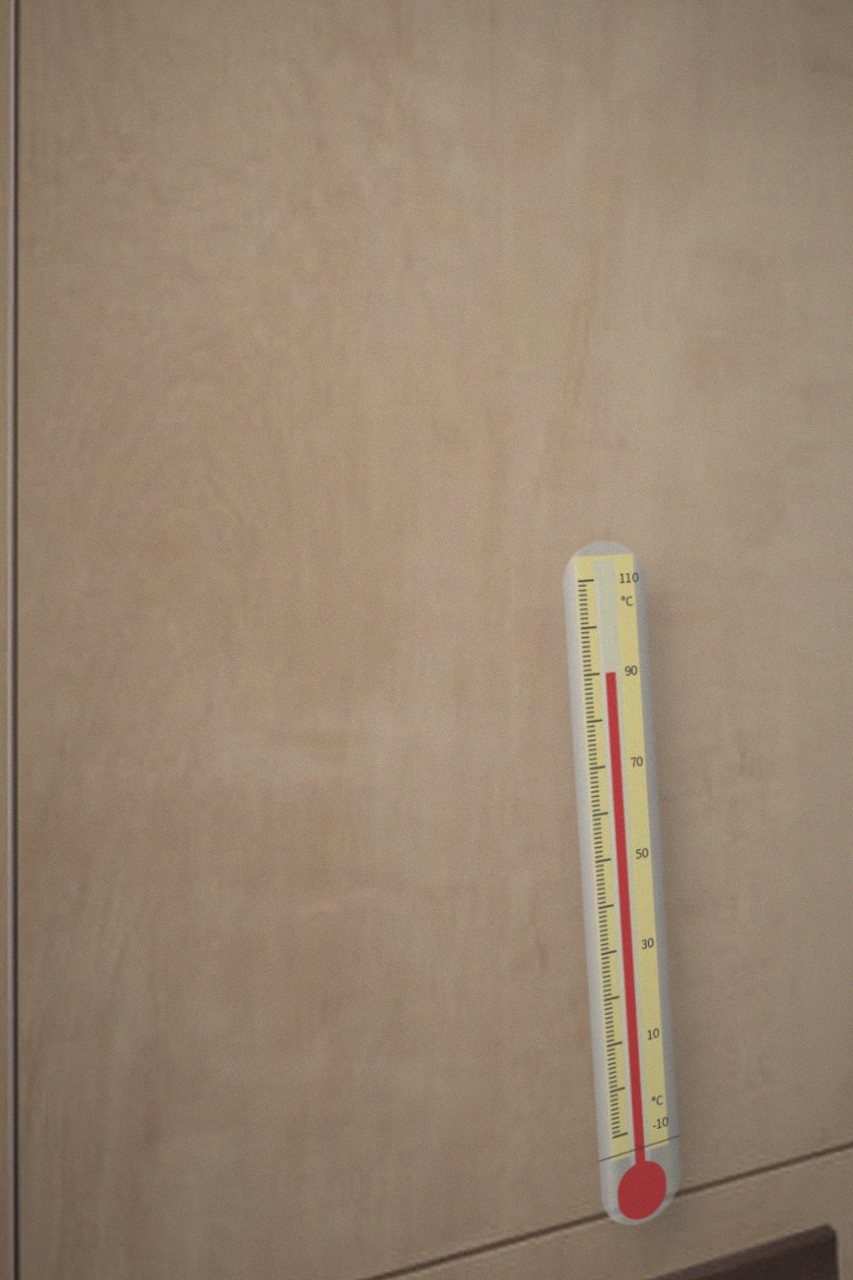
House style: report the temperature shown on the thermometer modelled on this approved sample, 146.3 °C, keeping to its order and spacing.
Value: 90 °C
